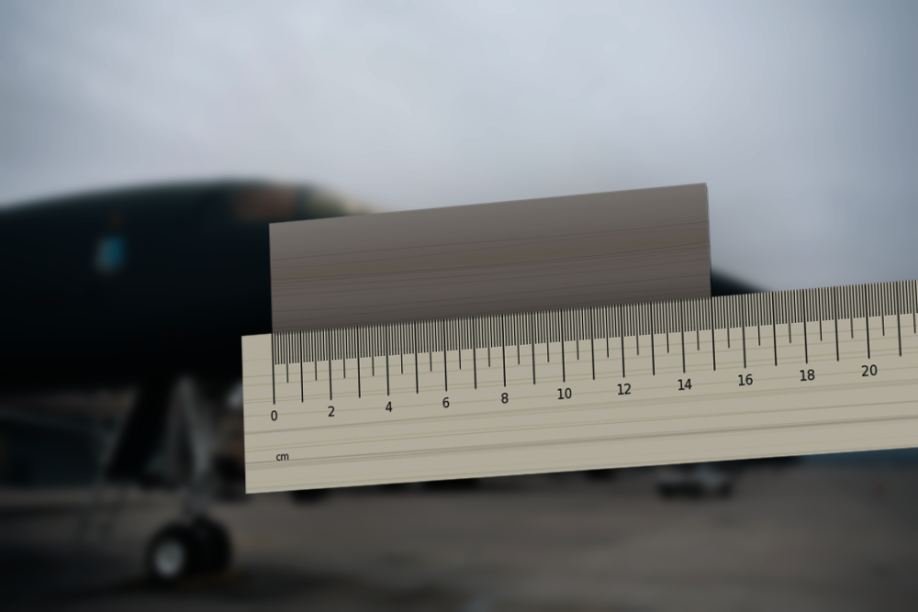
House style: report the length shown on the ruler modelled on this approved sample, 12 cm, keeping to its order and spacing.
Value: 15 cm
